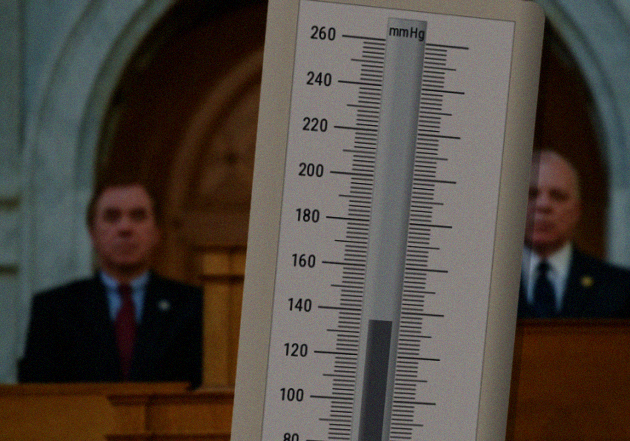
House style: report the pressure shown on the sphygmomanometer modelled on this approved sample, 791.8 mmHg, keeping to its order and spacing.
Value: 136 mmHg
